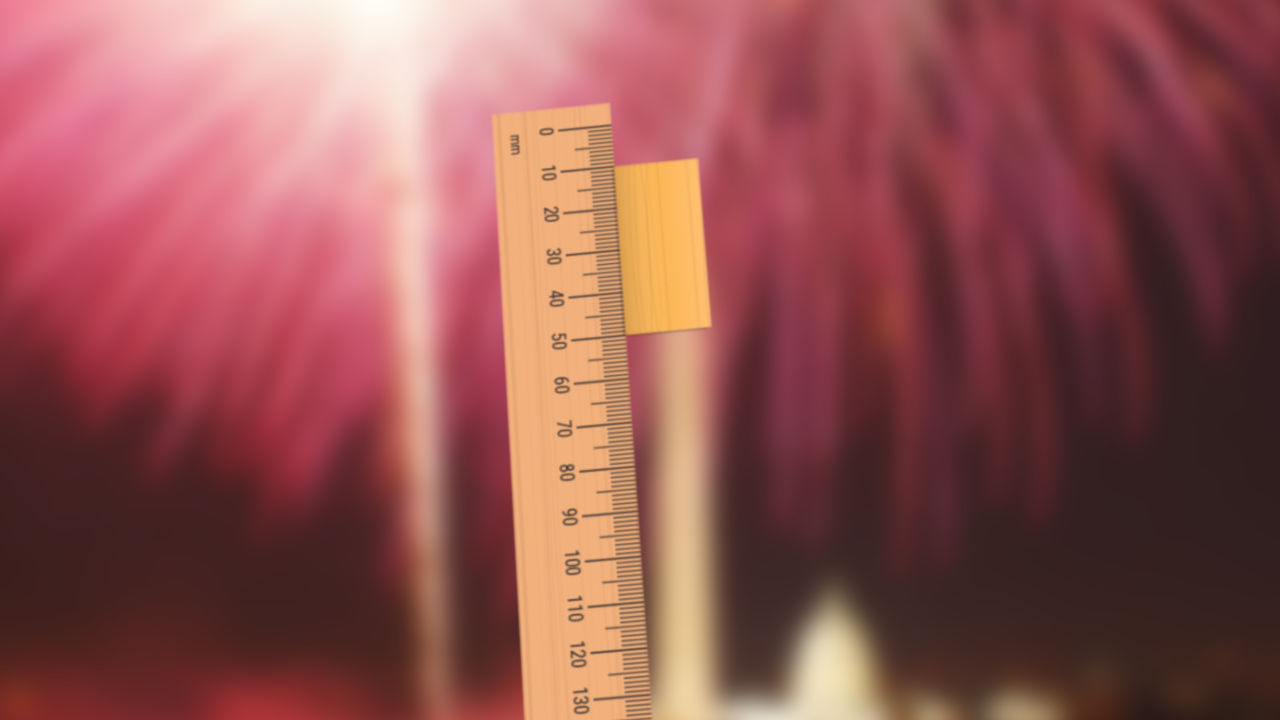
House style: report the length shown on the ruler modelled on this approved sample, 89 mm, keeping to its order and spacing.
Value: 40 mm
